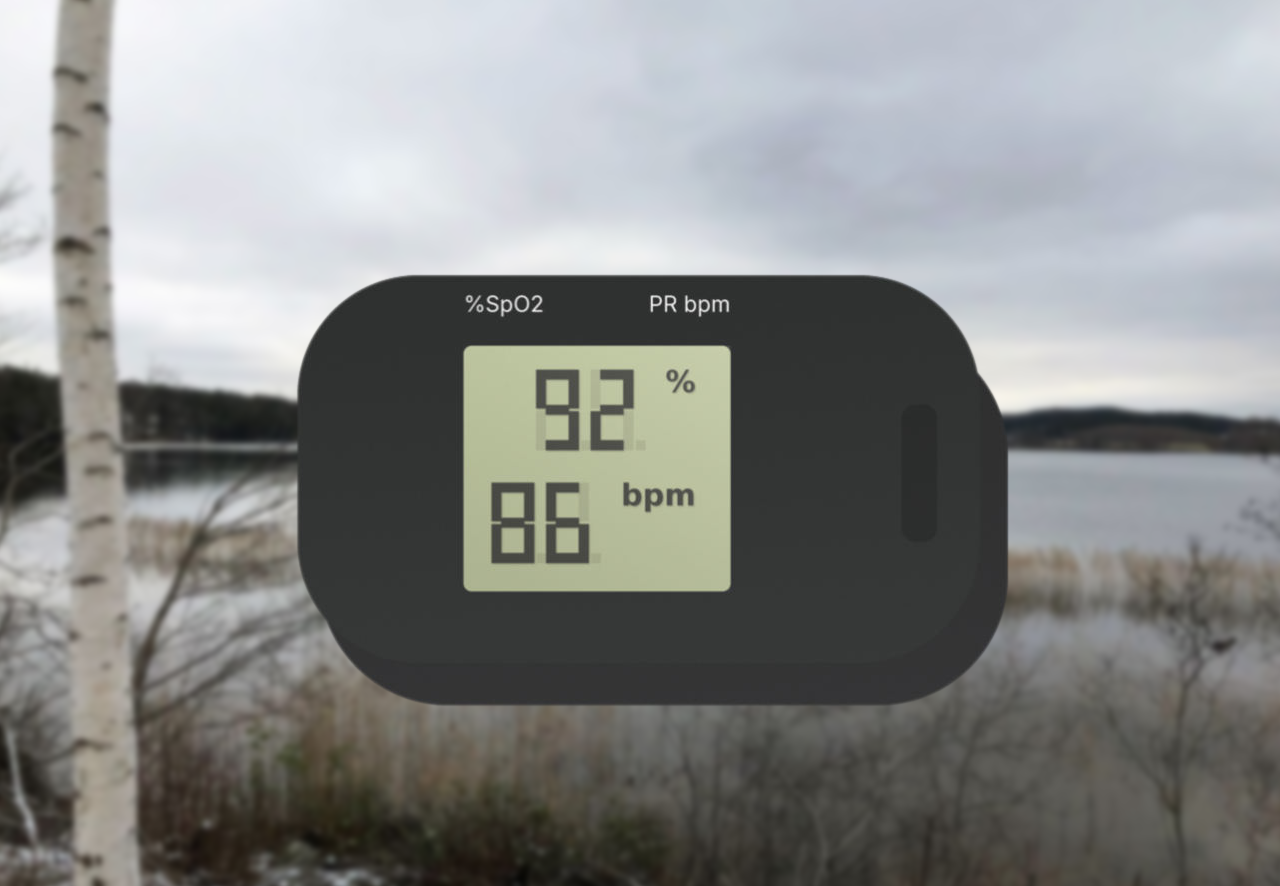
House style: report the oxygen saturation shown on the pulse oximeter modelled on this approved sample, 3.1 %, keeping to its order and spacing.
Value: 92 %
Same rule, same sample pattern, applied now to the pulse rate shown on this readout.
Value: 86 bpm
